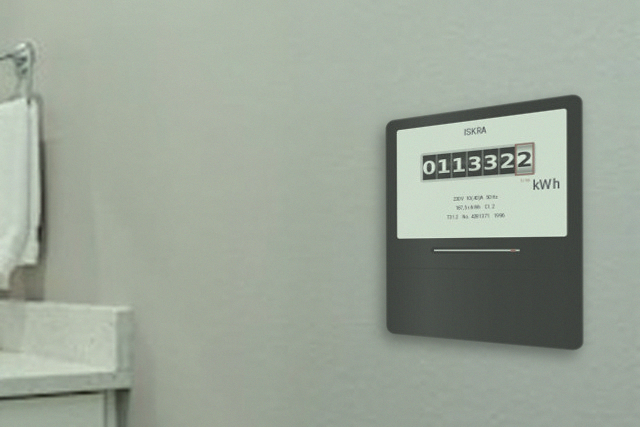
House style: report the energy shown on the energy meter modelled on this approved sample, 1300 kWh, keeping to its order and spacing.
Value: 11332.2 kWh
